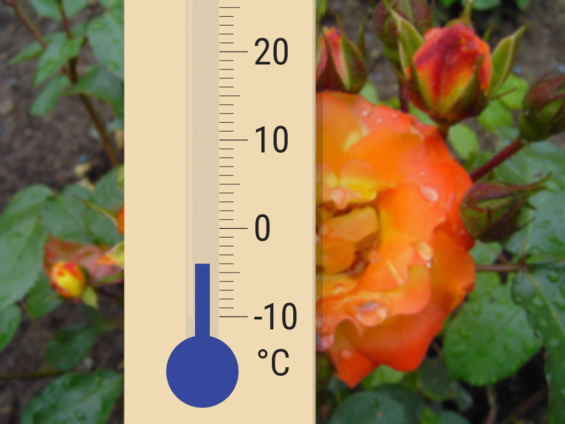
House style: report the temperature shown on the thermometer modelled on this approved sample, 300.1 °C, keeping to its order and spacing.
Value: -4 °C
